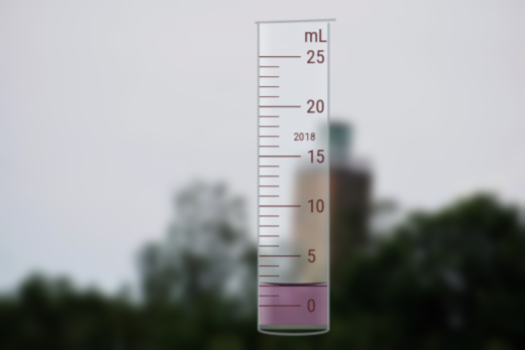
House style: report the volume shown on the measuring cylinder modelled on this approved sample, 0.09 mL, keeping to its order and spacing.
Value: 2 mL
